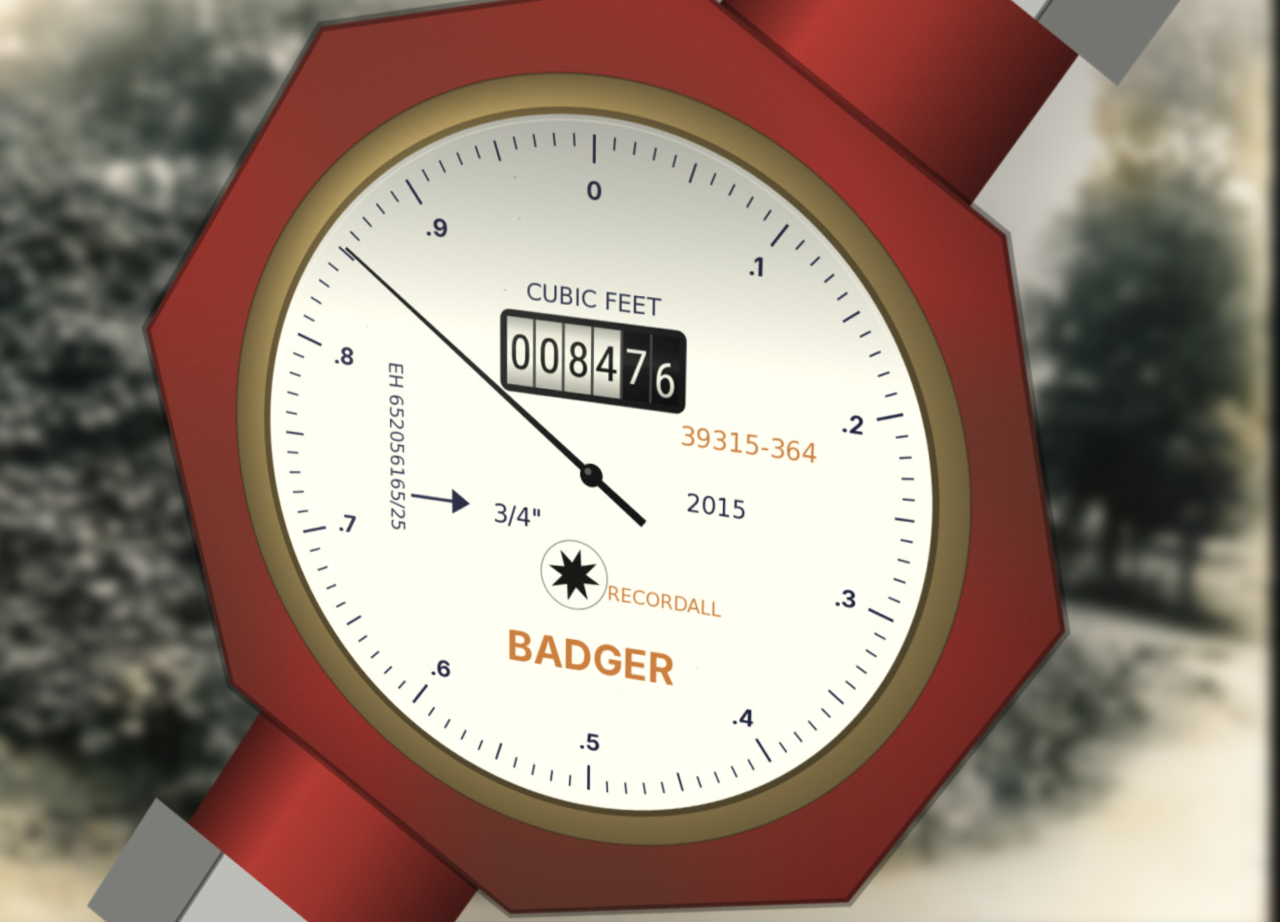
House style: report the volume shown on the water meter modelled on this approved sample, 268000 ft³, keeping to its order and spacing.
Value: 8475.85 ft³
